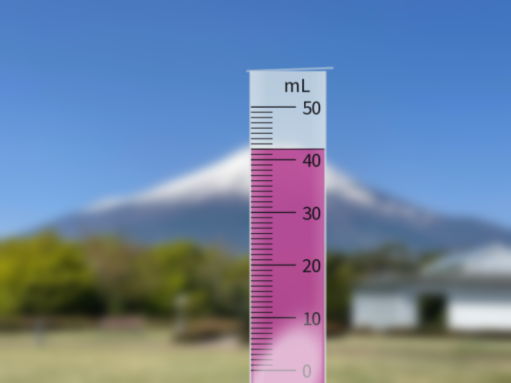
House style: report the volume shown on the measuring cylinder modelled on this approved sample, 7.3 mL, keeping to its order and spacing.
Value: 42 mL
